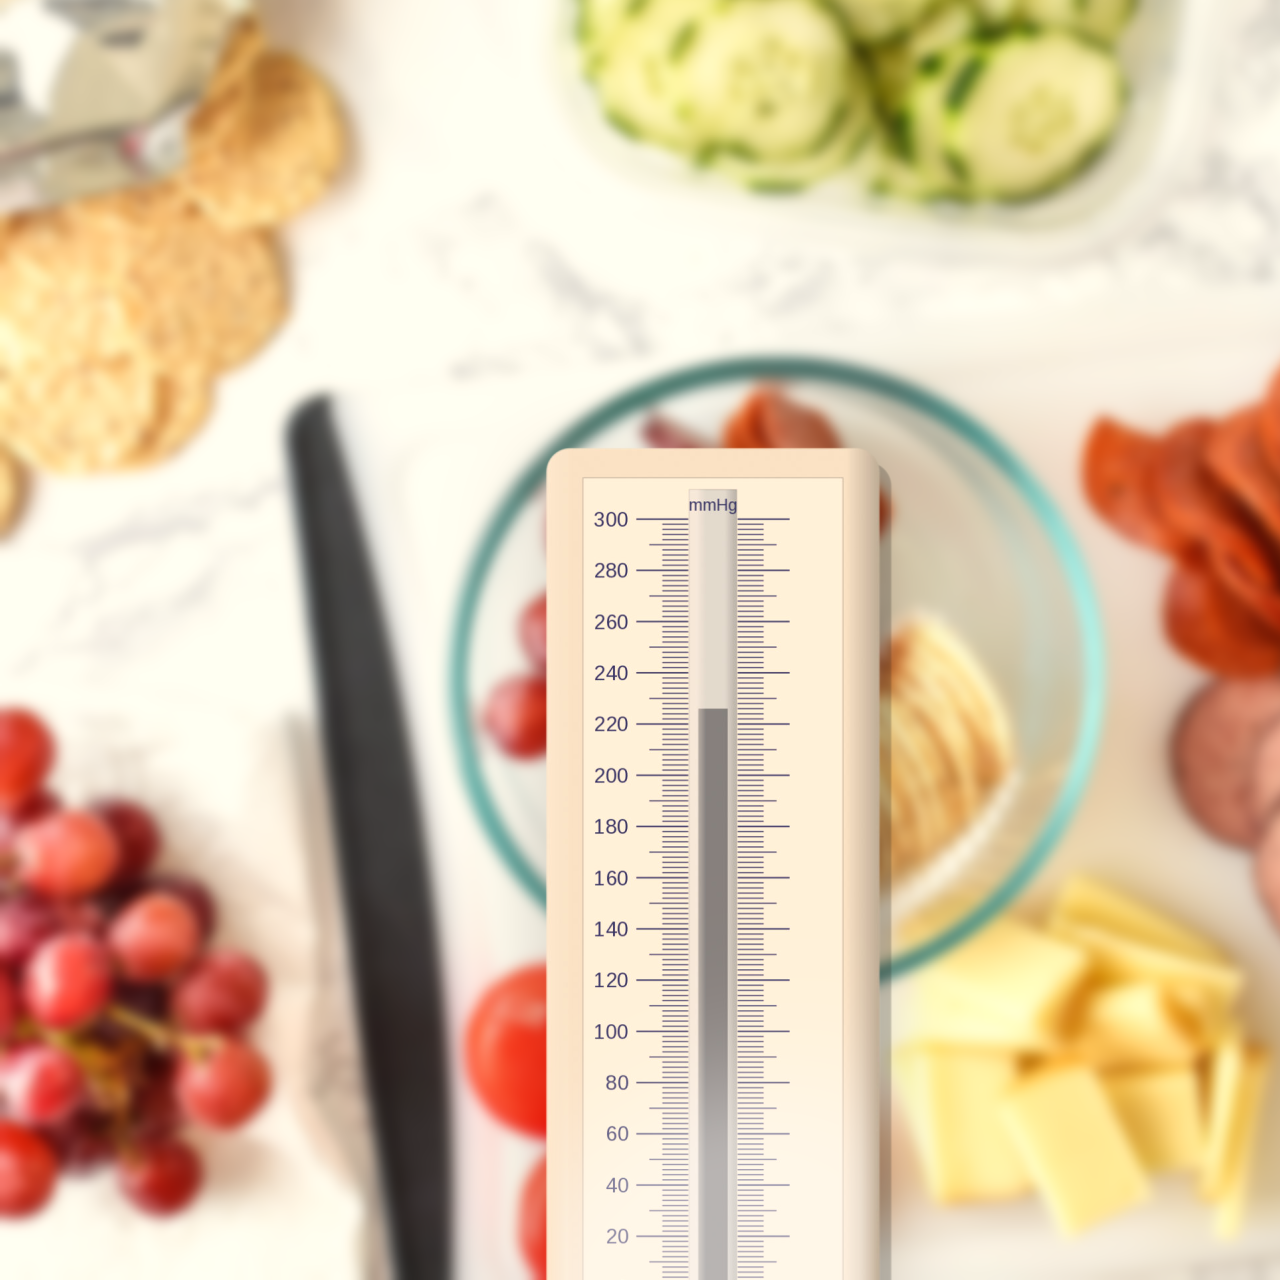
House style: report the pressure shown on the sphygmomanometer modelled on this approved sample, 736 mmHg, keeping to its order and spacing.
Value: 226 mmHg
